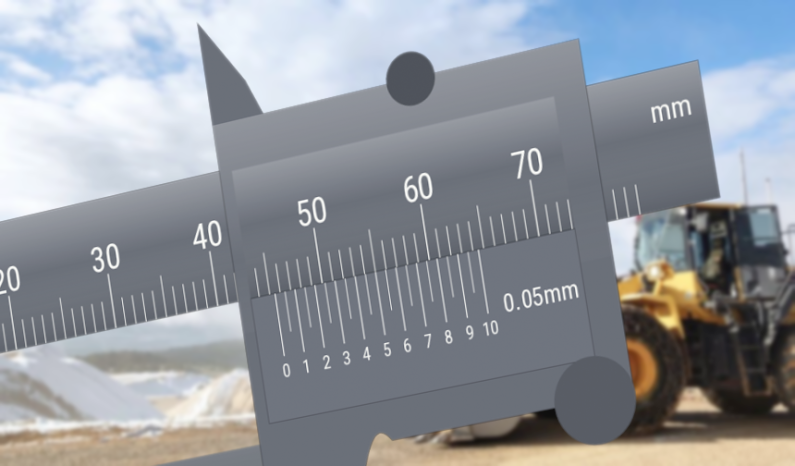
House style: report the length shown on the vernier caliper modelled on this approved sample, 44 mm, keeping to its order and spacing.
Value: 45.5 mm
